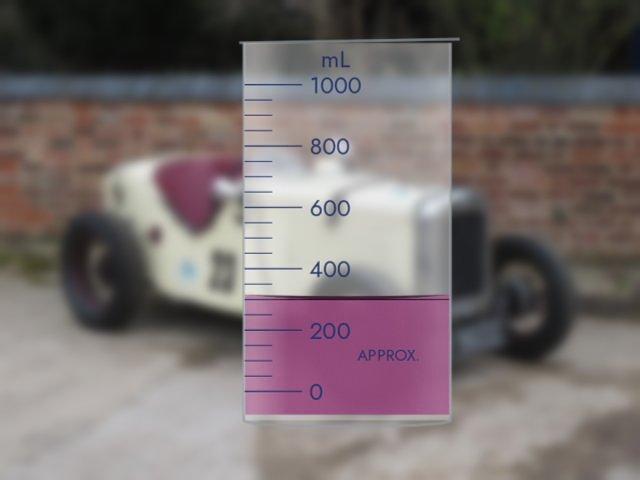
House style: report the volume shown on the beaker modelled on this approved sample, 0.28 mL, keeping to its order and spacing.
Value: 300 mL
